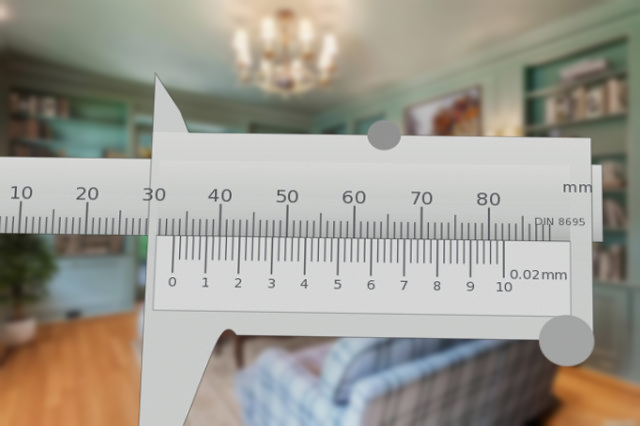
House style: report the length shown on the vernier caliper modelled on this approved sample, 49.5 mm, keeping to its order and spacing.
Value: 33.2 mm
